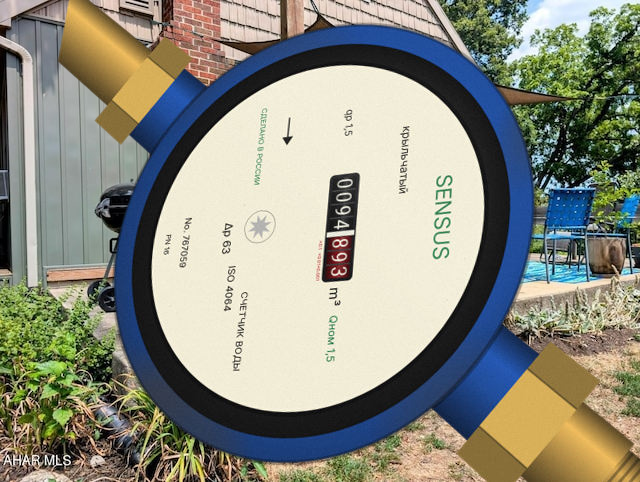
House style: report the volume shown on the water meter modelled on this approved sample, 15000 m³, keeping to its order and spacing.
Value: 94.893 m³
